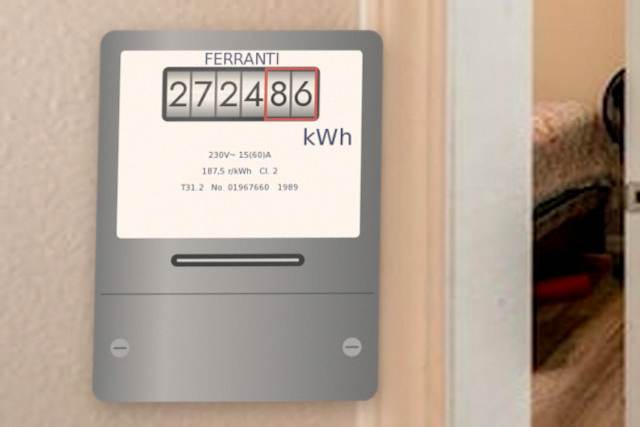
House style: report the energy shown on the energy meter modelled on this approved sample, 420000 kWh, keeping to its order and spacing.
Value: 2724.86 kWh
